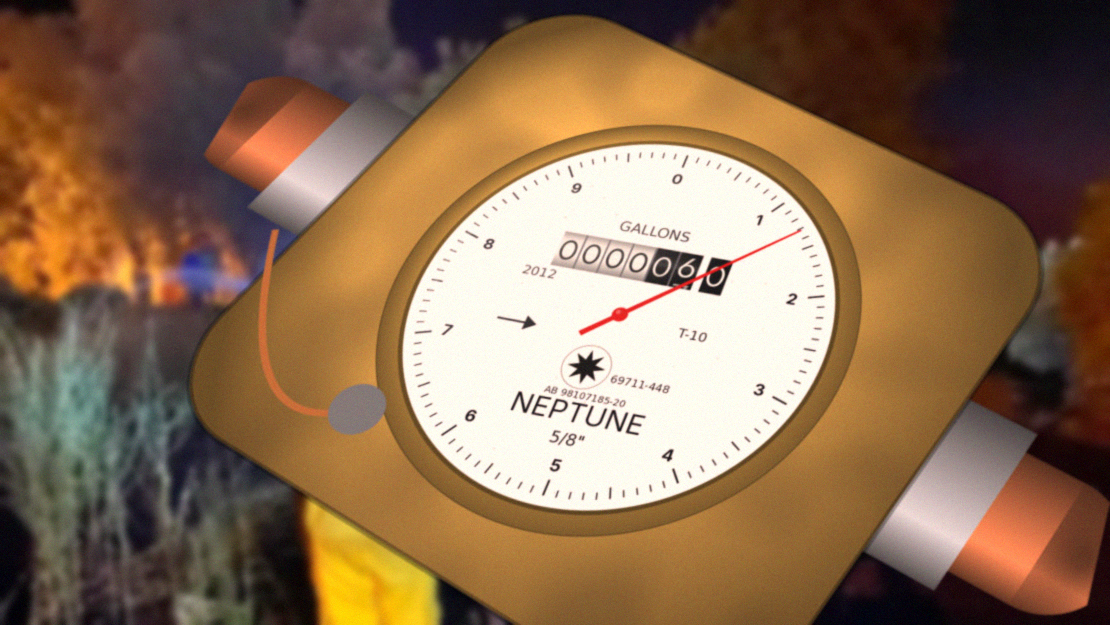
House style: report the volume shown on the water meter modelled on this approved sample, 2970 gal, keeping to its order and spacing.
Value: 61.3 gal
